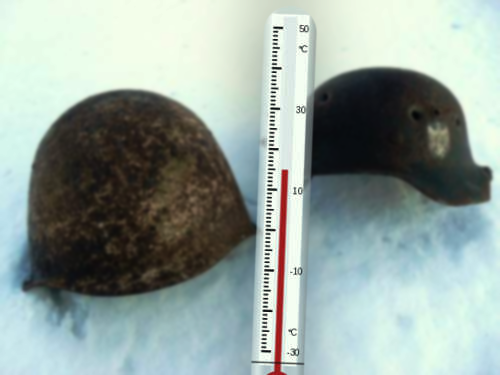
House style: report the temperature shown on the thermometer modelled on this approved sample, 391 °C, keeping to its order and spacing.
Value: 15 °C
